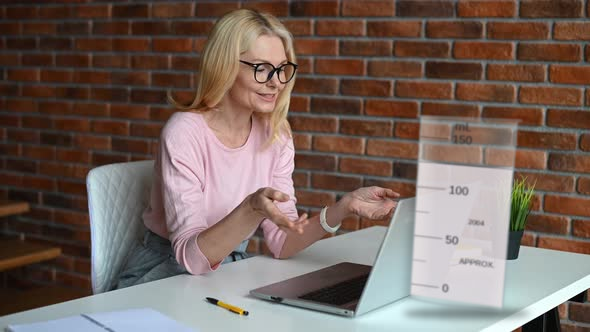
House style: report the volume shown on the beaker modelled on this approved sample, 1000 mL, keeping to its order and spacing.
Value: 125 mL
